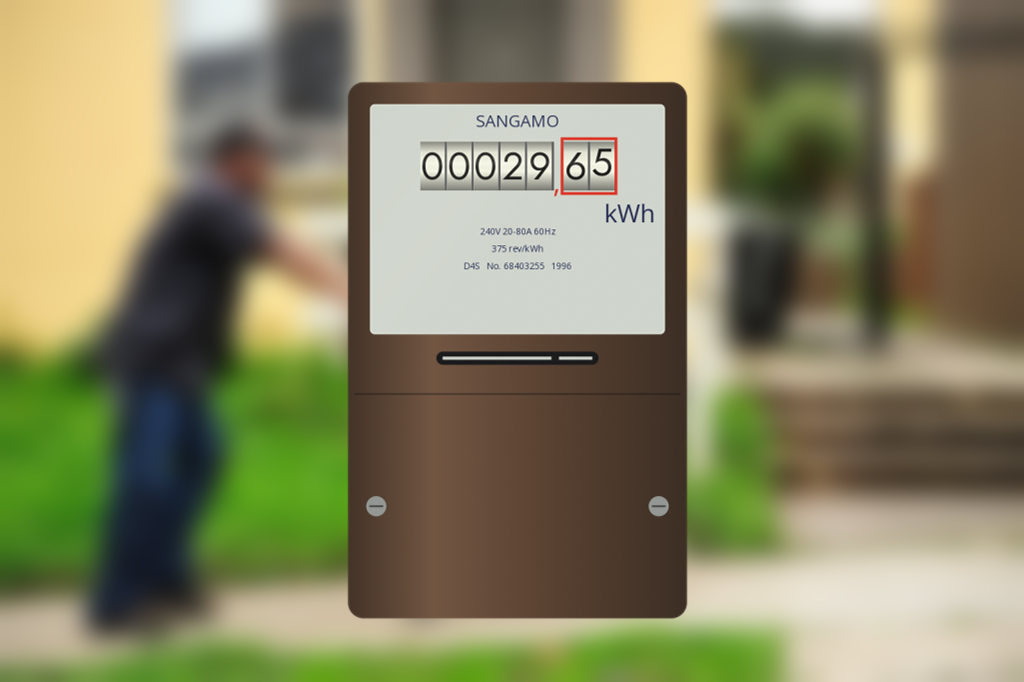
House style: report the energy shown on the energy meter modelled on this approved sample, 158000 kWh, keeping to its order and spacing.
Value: 29.65 kWh
